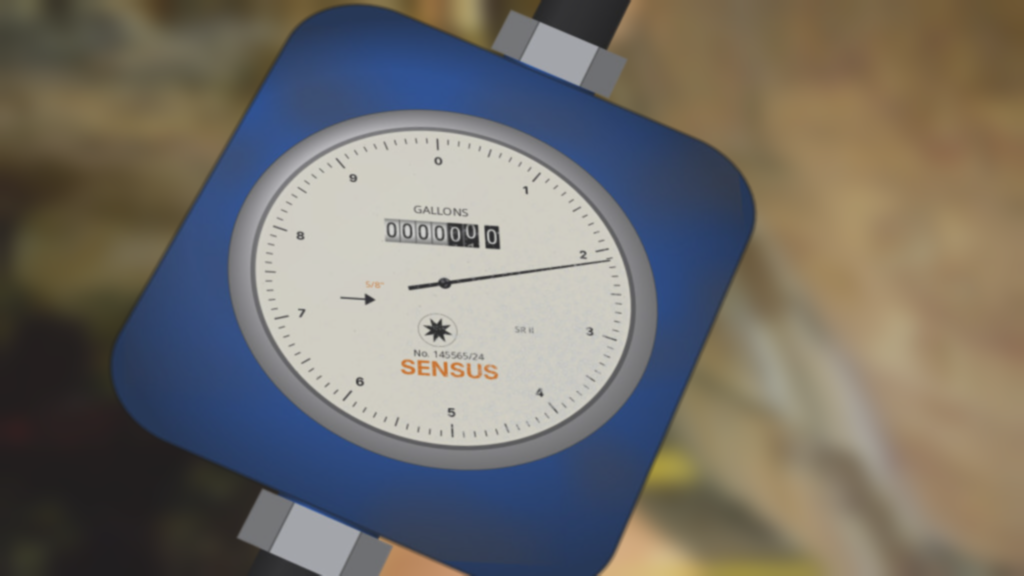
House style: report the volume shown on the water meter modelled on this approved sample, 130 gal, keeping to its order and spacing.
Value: 2.1 gal
